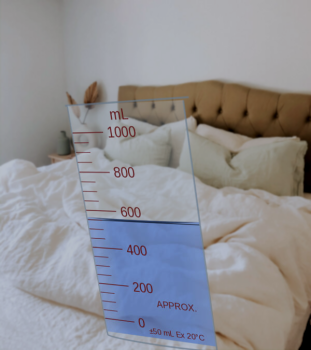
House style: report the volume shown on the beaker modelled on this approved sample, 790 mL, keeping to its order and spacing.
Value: 550 mL
